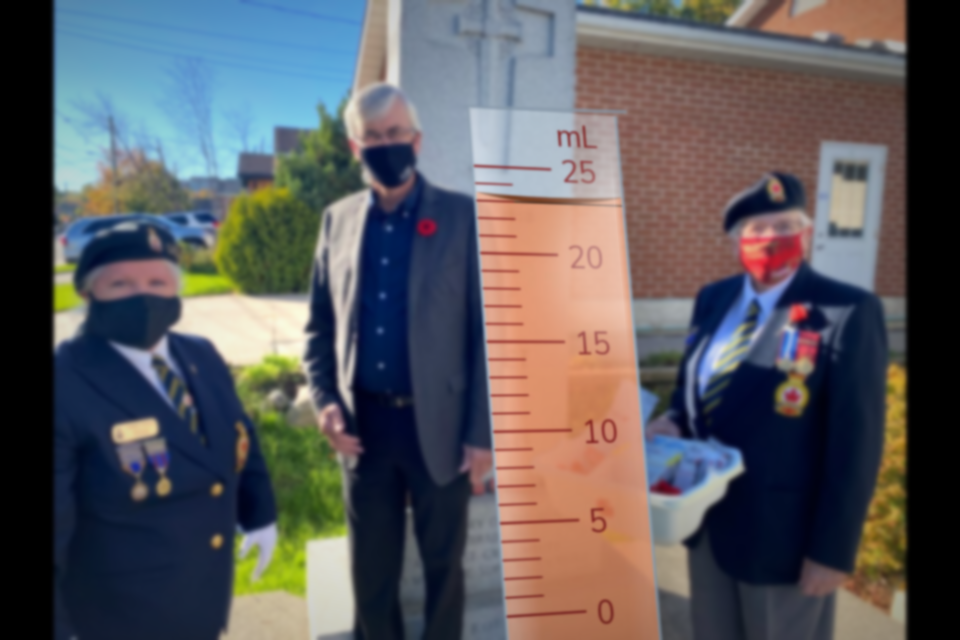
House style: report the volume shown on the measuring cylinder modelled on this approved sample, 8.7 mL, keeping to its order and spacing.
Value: 23 mL
